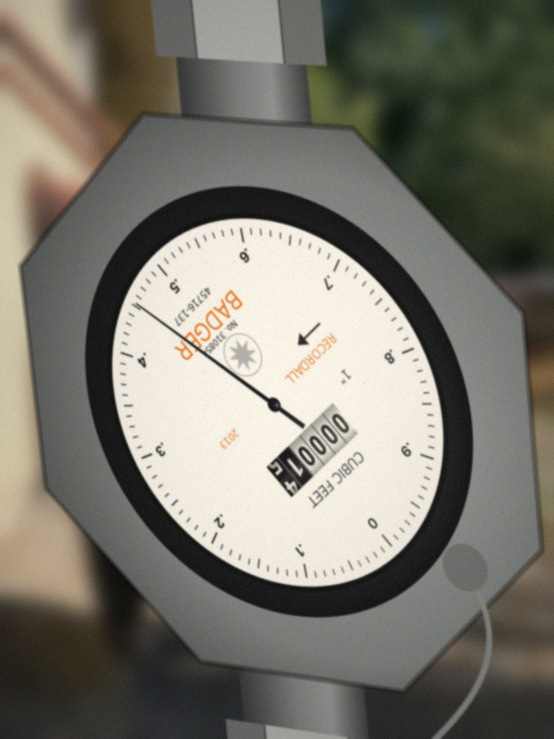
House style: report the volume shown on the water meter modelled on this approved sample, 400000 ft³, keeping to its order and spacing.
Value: 14.45 ft³
